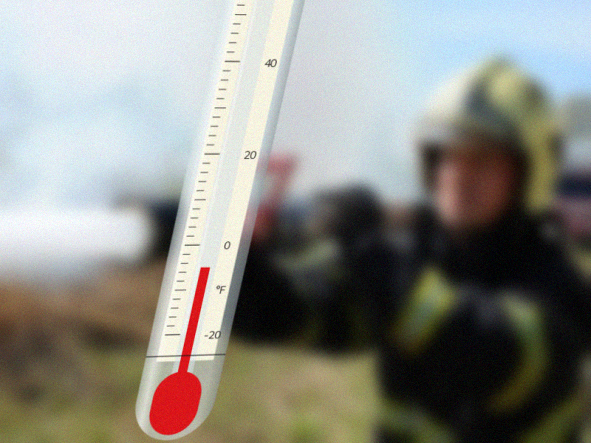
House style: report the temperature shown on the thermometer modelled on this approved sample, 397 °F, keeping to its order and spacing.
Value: -5 °F
